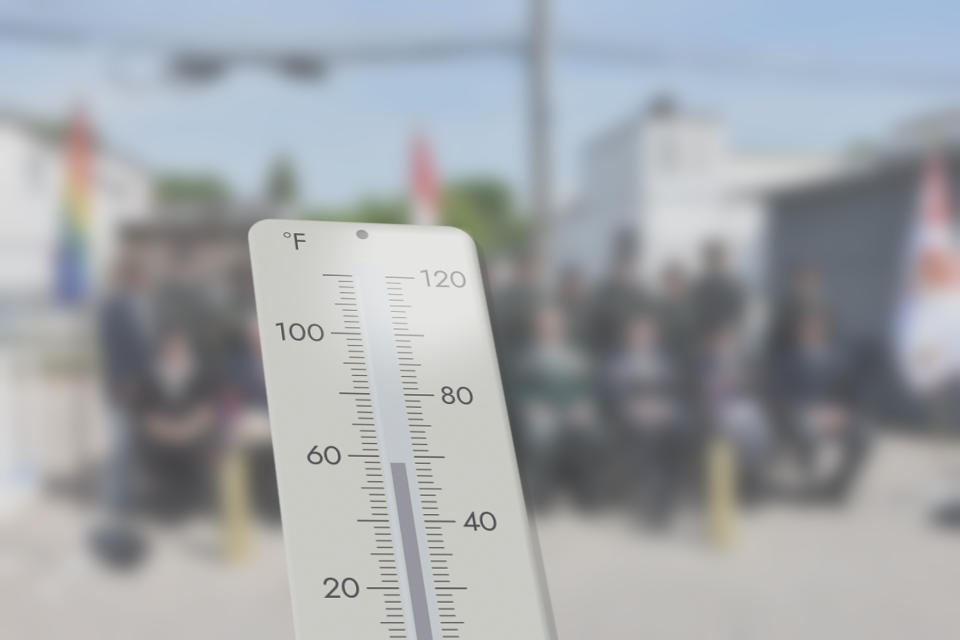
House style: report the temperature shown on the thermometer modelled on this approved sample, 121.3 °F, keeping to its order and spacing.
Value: 58 °F
